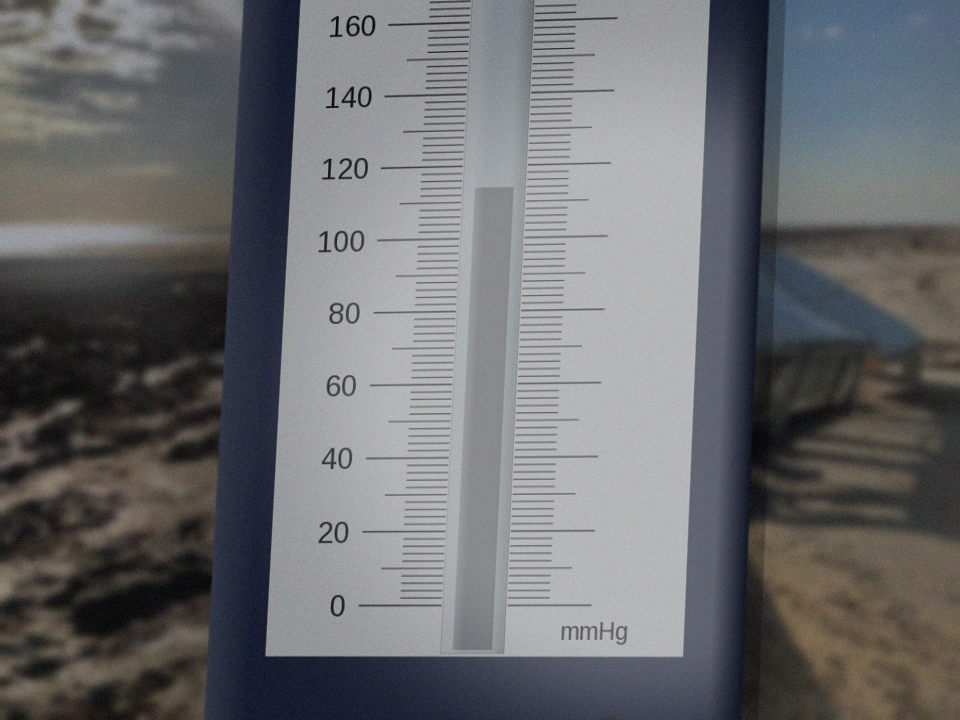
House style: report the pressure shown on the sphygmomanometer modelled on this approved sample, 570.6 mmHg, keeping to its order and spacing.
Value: 114 mmHg
